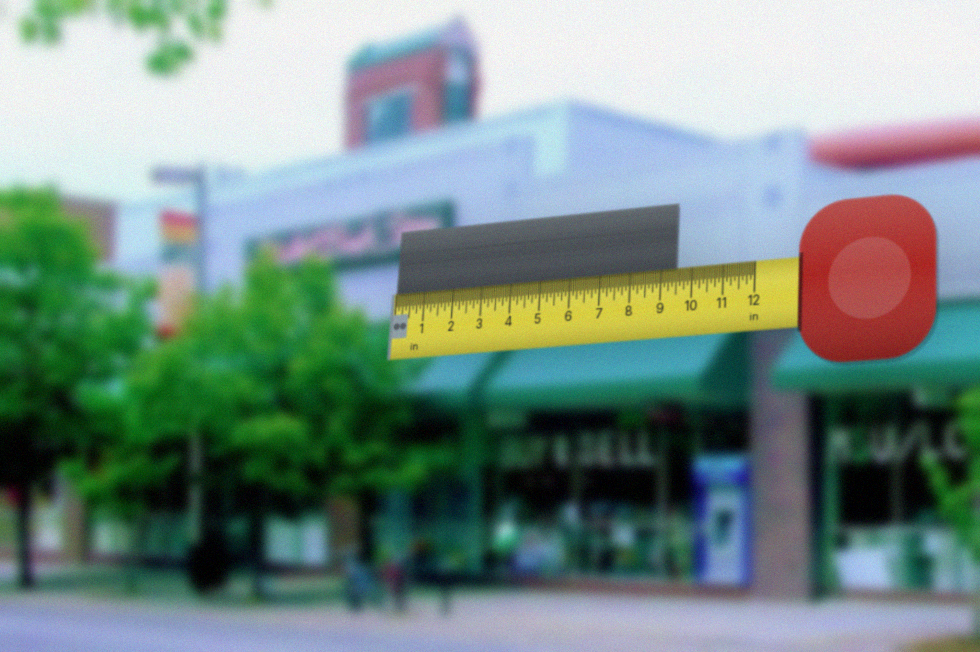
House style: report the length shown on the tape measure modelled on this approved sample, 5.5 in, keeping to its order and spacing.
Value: 9.5 in
